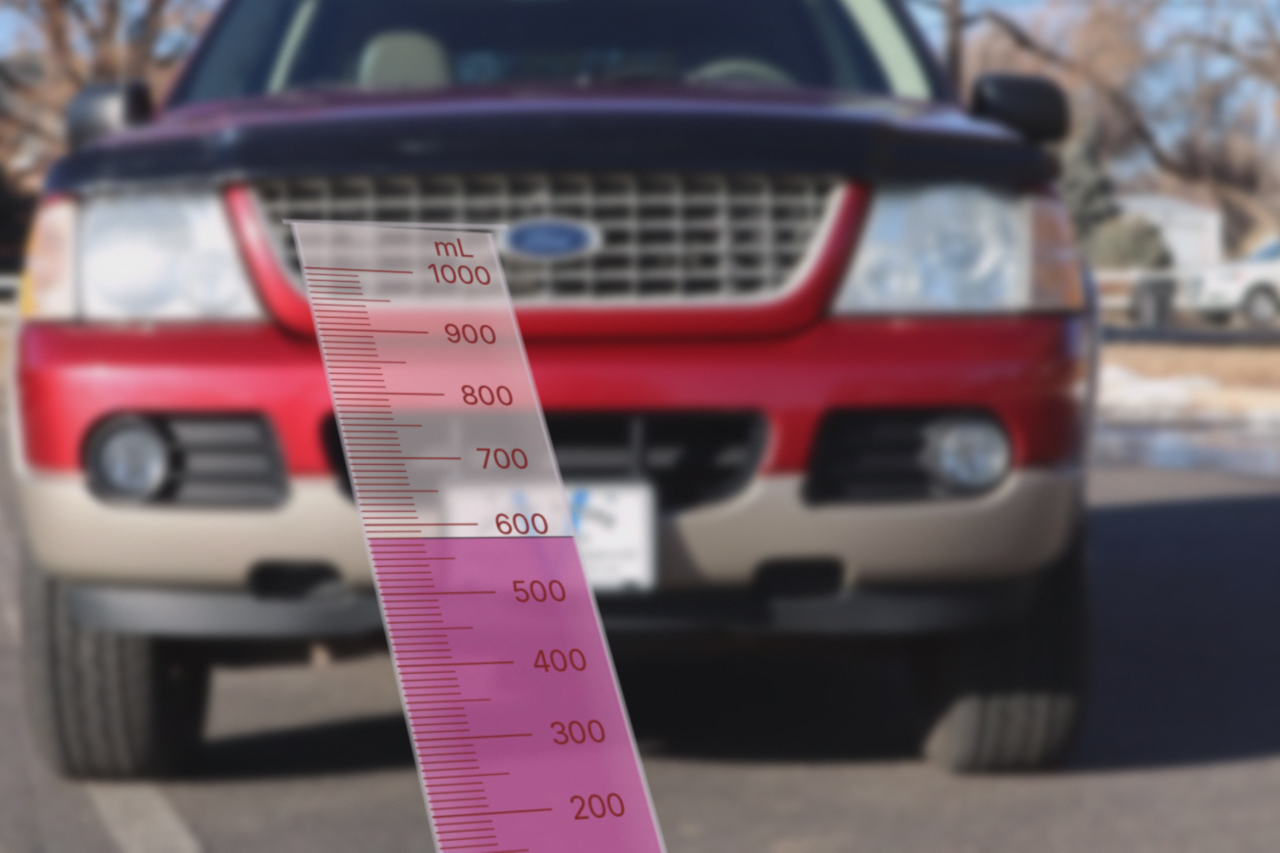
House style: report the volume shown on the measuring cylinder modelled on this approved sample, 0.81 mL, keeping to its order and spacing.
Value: 580 mL
